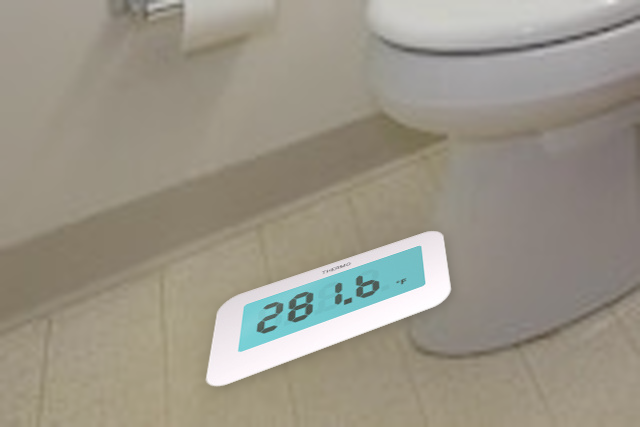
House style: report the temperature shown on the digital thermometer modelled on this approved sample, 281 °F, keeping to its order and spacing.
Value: 281.6 °F
